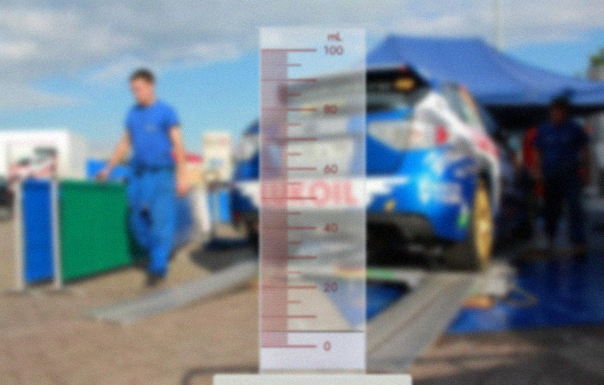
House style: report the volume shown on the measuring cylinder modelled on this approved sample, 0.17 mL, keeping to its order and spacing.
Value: 5 mL
